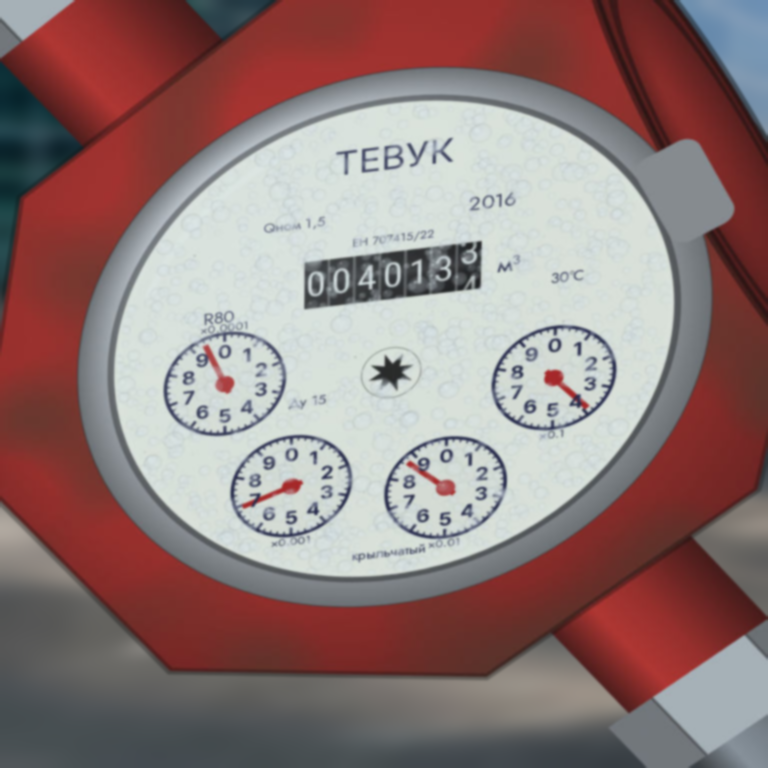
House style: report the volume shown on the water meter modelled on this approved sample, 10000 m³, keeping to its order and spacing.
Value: 40133.3869 m³
